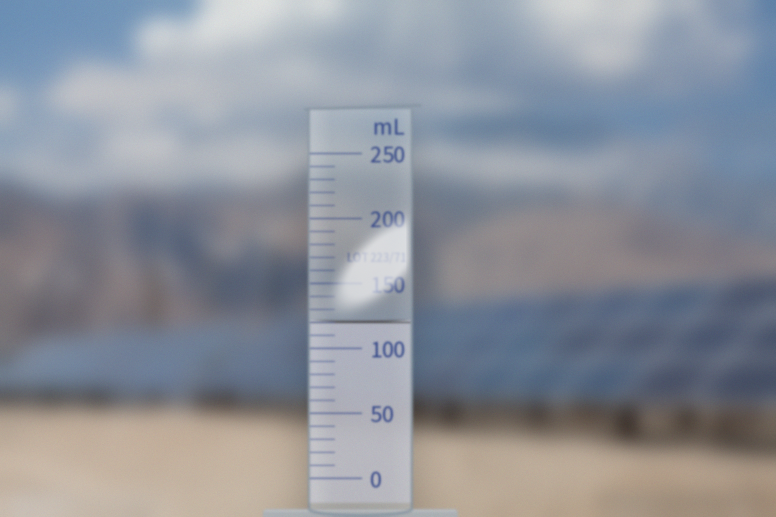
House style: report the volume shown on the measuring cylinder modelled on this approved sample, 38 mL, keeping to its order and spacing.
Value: 120 mL
